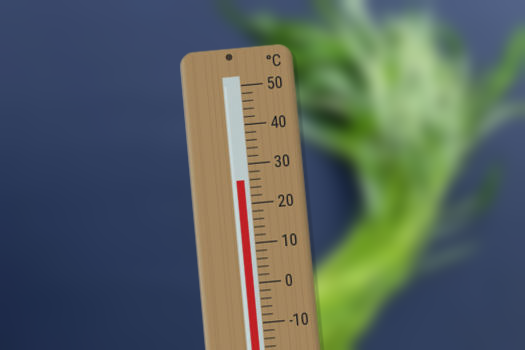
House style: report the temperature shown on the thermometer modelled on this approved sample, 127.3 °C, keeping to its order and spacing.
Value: 26 °C
